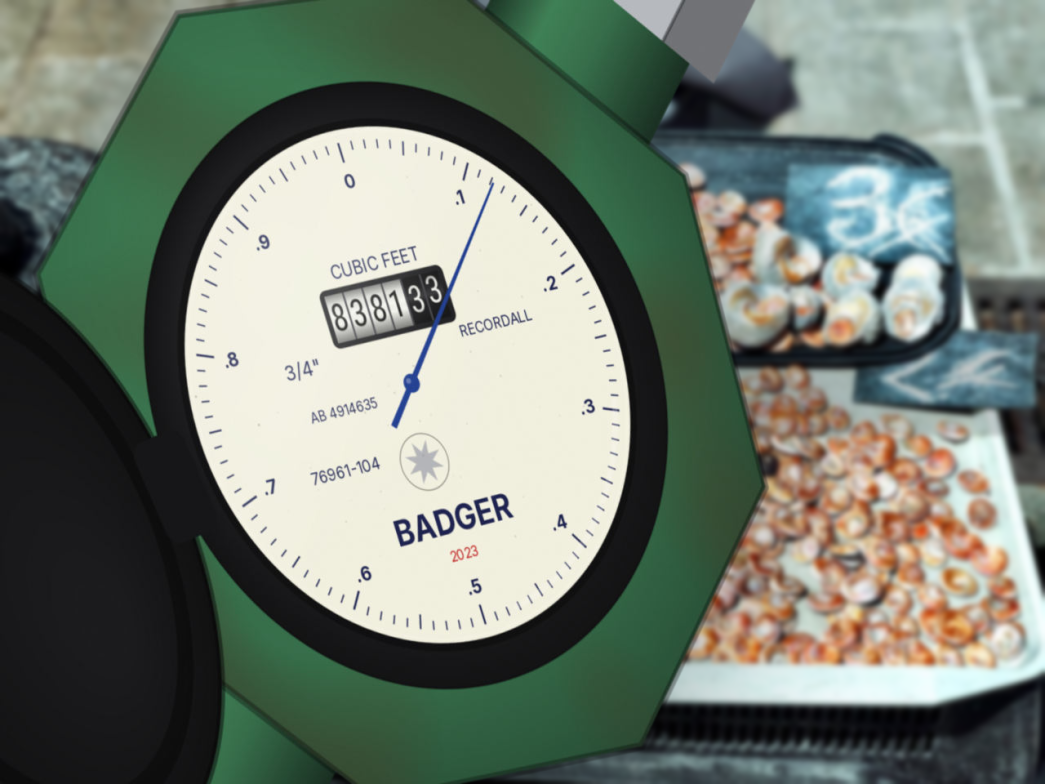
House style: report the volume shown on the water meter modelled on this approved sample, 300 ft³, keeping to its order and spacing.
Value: 838133.12 ft³
